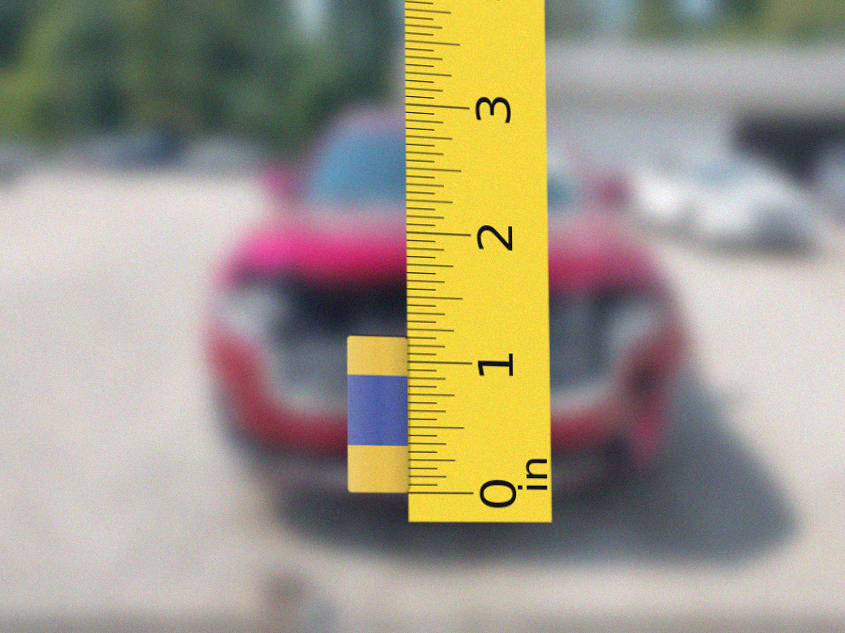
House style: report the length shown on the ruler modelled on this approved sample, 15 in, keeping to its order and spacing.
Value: 1.1875 in
